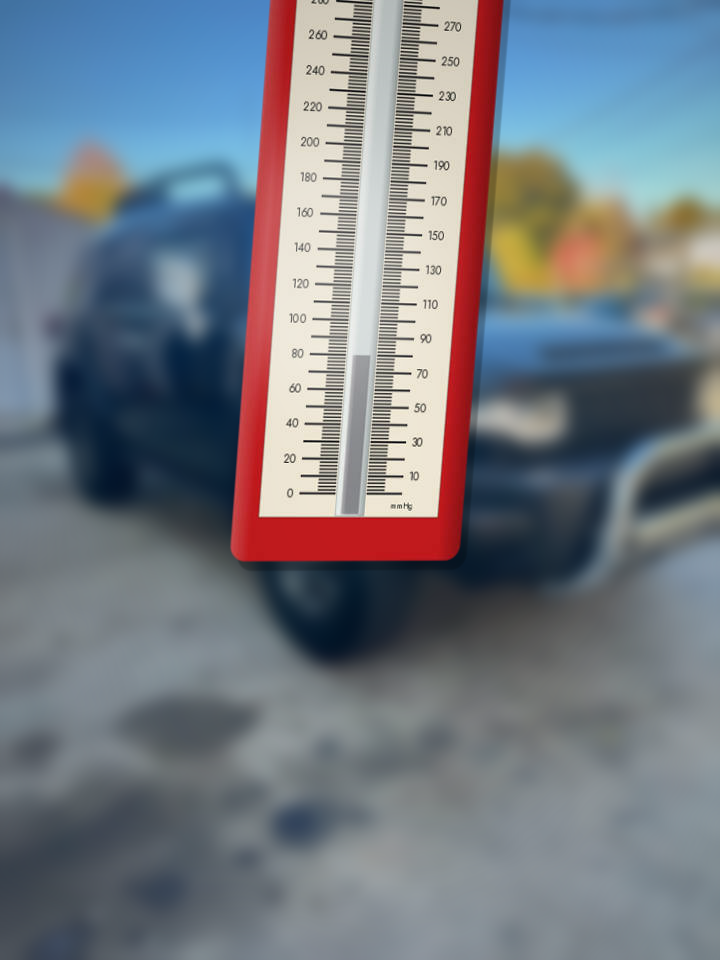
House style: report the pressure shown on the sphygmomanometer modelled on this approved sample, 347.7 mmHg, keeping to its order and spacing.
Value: 80 mmHg
